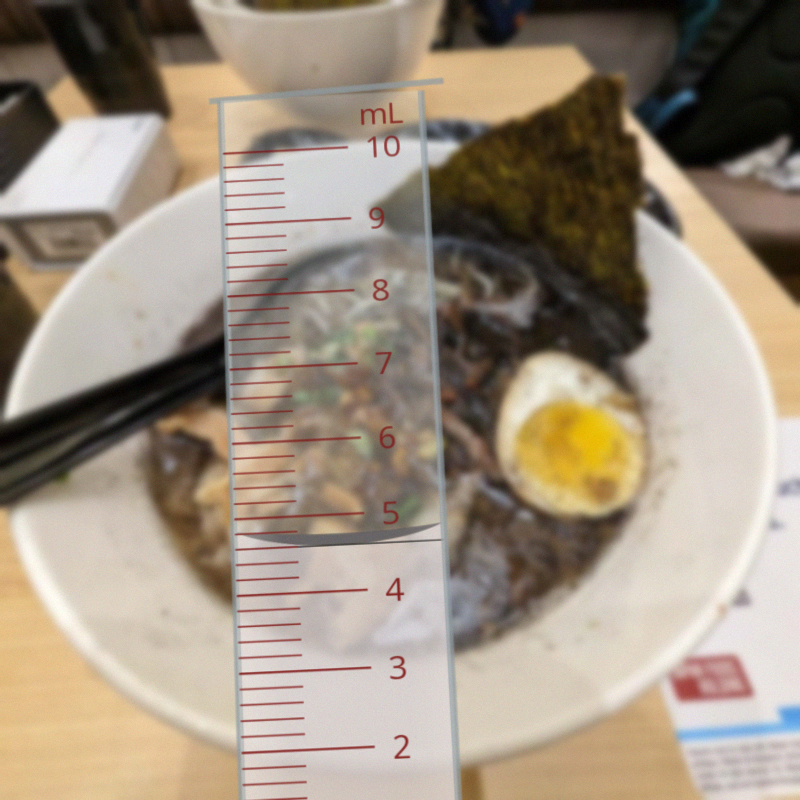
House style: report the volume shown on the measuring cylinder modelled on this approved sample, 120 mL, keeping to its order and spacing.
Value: 4.6 mL
